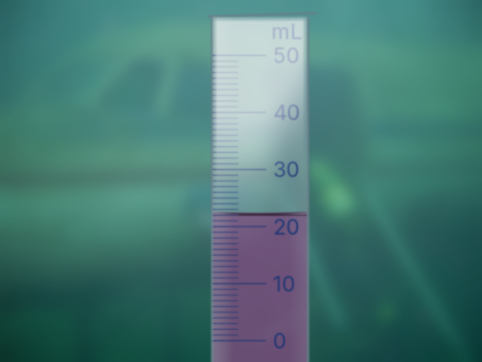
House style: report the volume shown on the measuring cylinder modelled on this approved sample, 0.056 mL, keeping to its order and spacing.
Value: 22 mL
